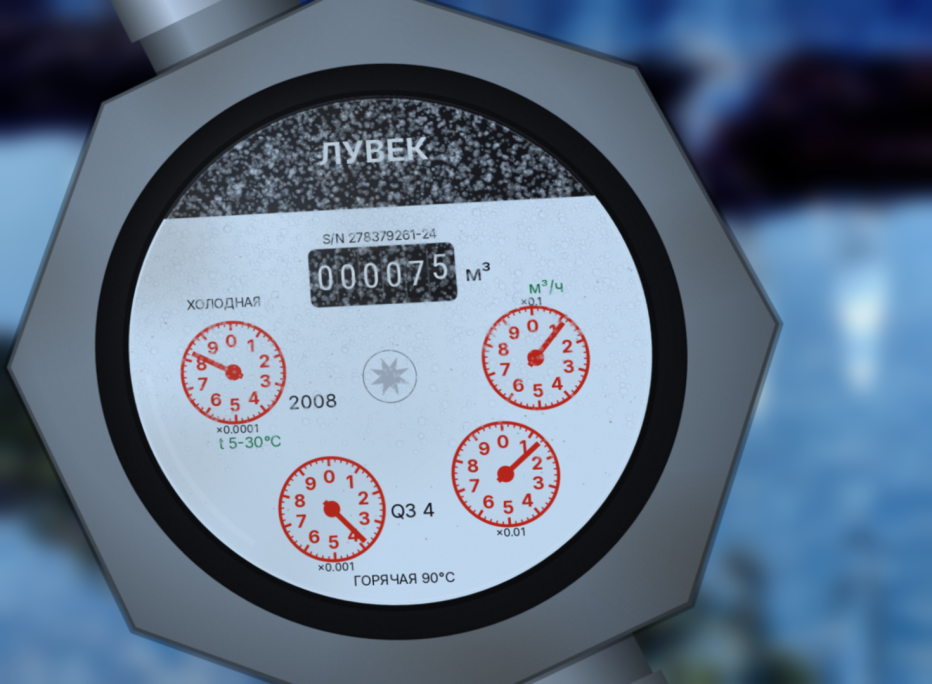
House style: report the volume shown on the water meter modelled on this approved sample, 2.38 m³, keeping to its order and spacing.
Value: 75.1138 m³
